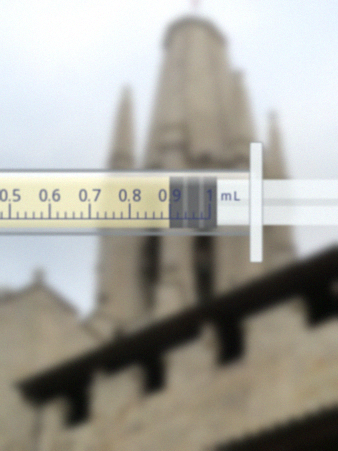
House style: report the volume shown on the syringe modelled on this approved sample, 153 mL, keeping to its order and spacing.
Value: 0.9 mL
